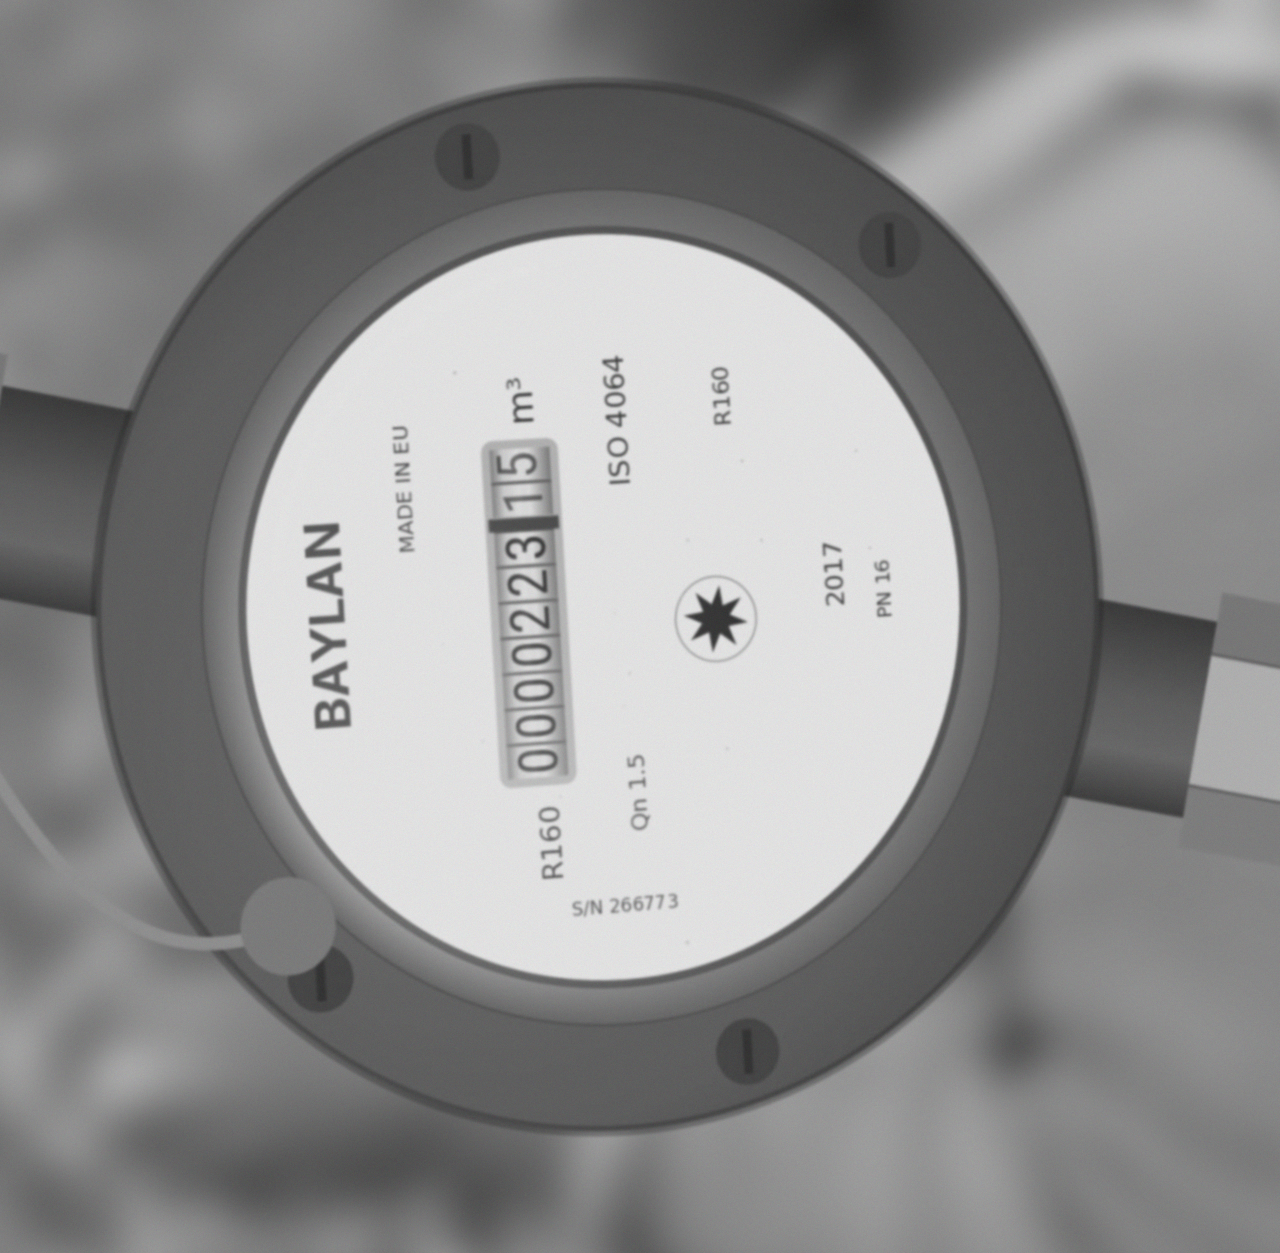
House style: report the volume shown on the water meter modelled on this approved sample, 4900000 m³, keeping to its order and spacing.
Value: 223.15 m³
